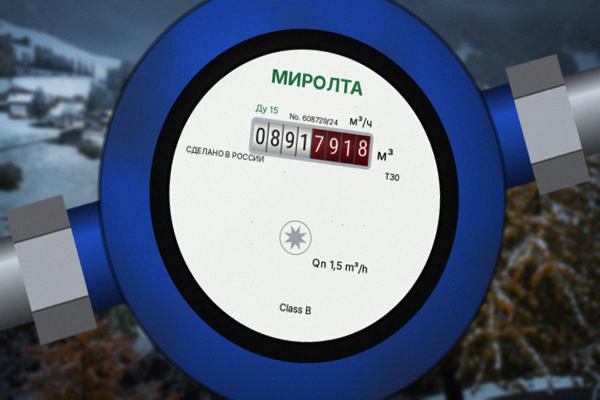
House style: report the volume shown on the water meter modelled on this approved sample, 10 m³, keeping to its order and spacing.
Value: 891.7918 m³
